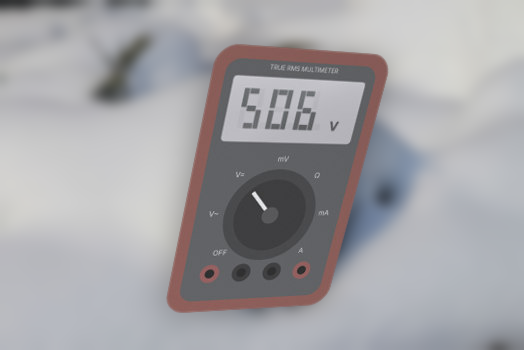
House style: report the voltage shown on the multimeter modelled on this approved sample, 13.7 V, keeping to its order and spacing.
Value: 506 V
